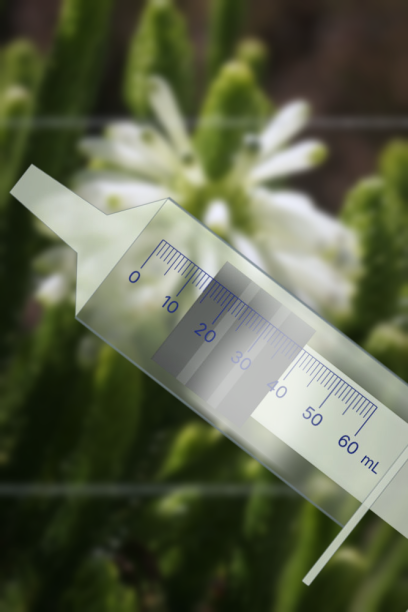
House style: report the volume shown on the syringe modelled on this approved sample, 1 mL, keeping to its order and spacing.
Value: 14 mL
